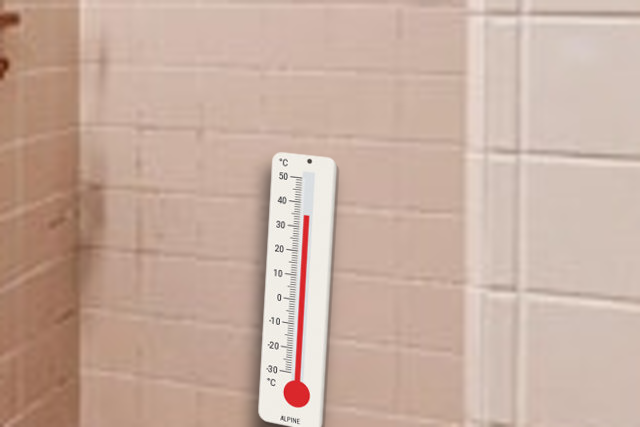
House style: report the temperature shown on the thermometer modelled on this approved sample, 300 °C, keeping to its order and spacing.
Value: 35 °C
